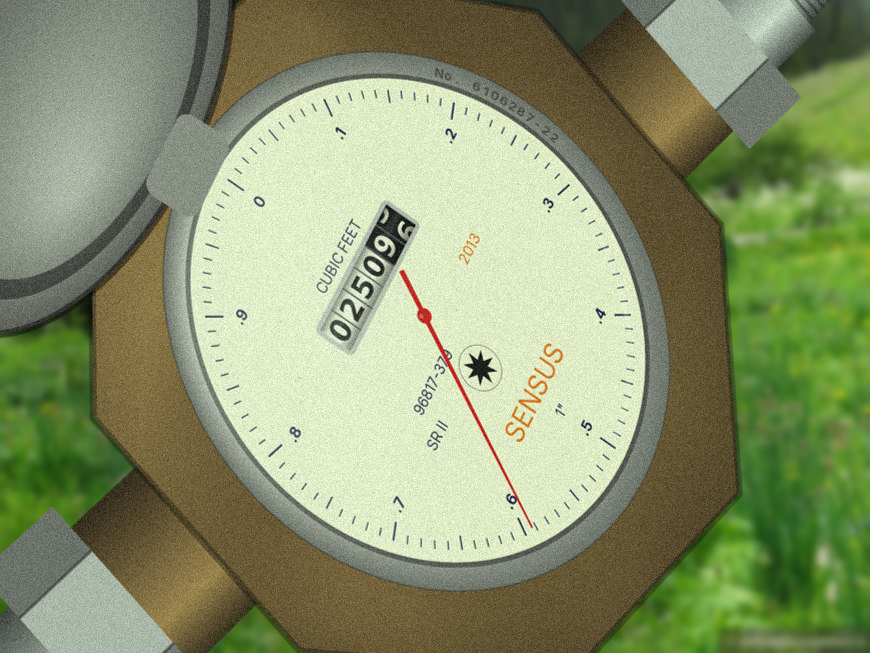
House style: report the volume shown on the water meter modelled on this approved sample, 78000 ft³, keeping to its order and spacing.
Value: 25095.59 ft³
